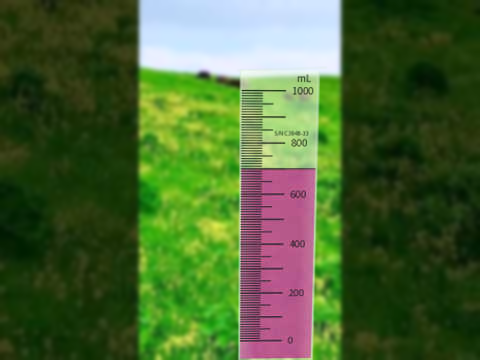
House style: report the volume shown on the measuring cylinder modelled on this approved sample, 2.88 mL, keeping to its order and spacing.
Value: 700 mL
